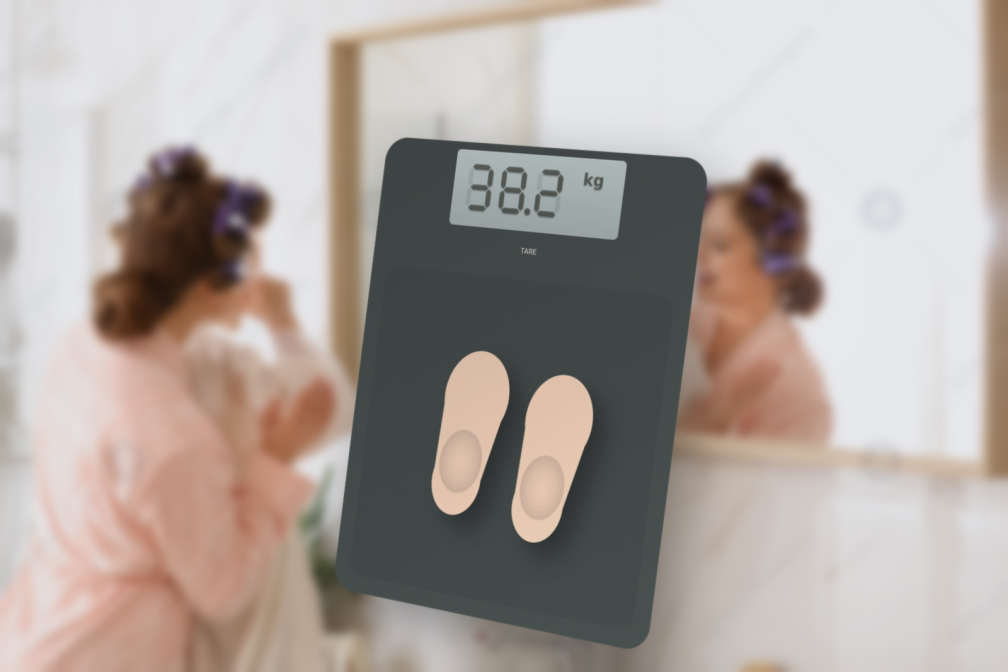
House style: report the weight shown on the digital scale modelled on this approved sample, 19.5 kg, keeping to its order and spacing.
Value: 38.2 kg
